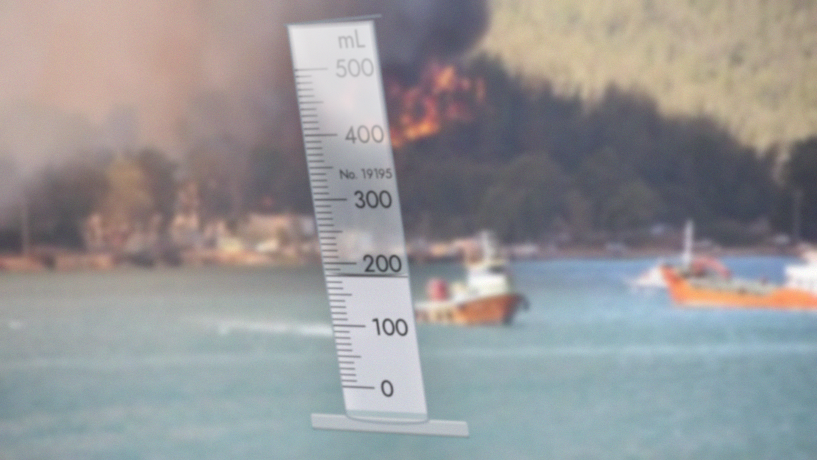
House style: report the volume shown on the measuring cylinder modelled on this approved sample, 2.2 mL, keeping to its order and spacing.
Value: 180 mL
